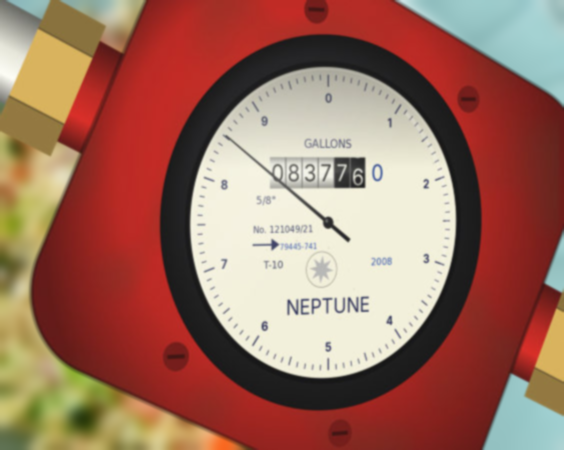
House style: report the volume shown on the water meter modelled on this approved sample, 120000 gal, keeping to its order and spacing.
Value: 837758.5 gal
